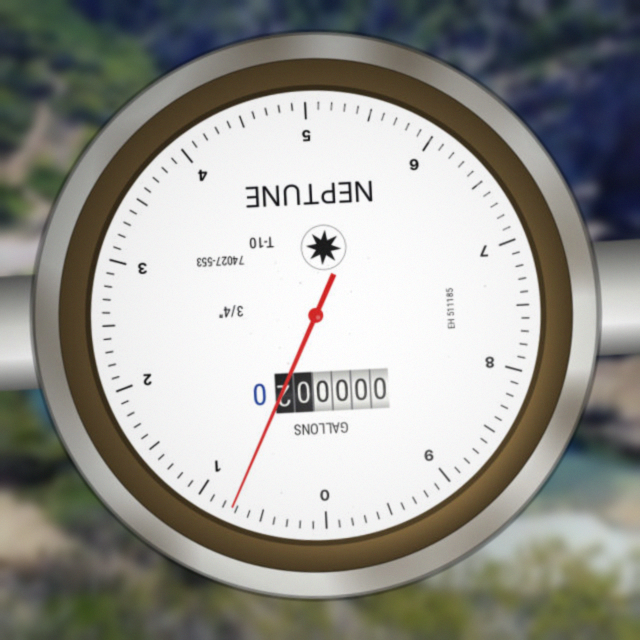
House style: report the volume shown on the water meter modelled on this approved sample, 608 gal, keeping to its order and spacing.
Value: 20.7 gal
